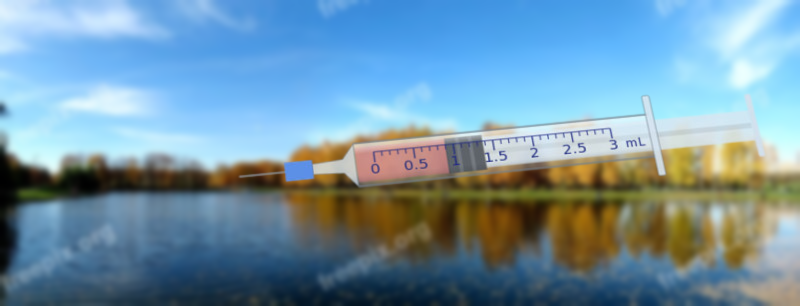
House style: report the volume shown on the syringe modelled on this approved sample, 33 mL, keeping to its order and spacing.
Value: 0.9 mL
